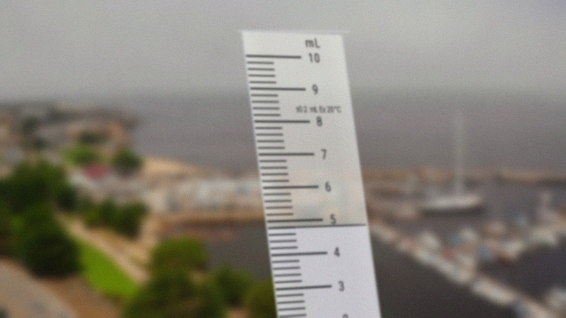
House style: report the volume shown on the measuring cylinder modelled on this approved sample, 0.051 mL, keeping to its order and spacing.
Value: 4.8 mL
